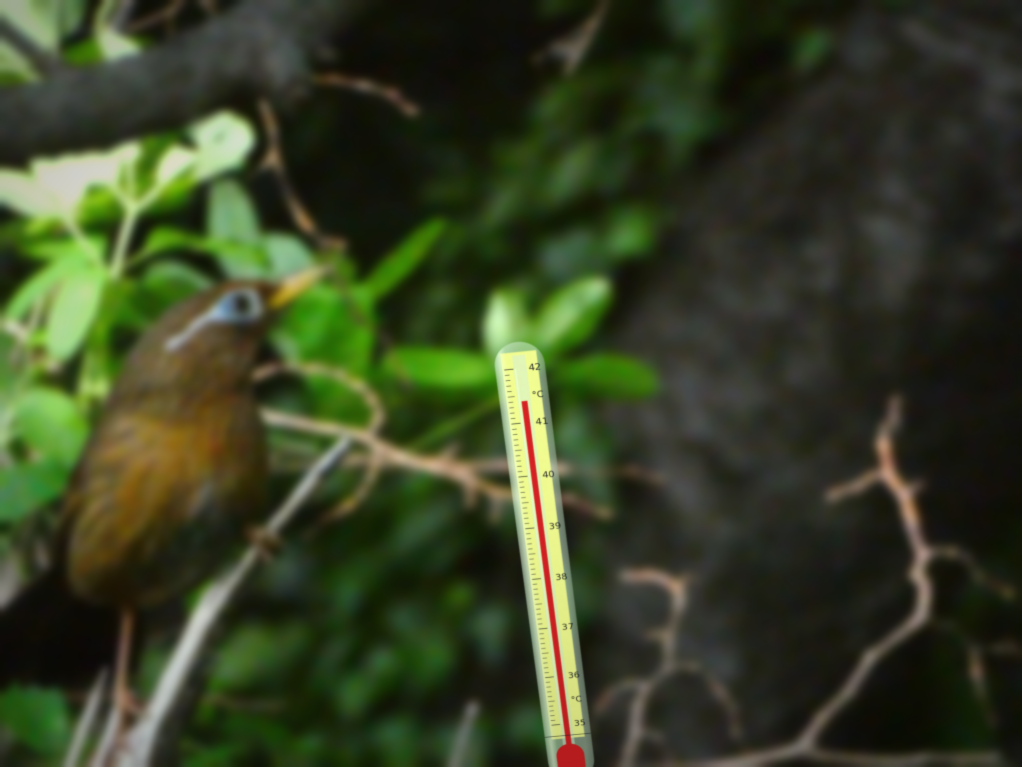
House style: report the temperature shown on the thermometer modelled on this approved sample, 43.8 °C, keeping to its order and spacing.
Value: 41.4 °C
